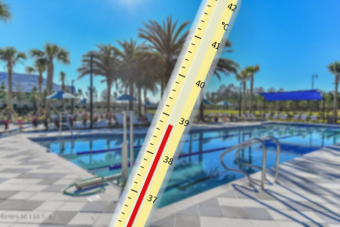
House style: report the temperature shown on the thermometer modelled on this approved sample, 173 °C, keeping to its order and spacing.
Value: 38.8 °C
